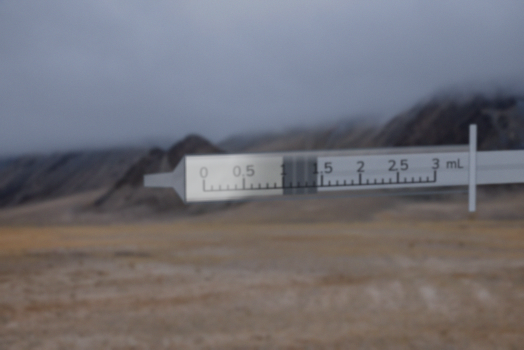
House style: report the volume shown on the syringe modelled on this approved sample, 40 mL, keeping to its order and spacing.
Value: 1 mL
